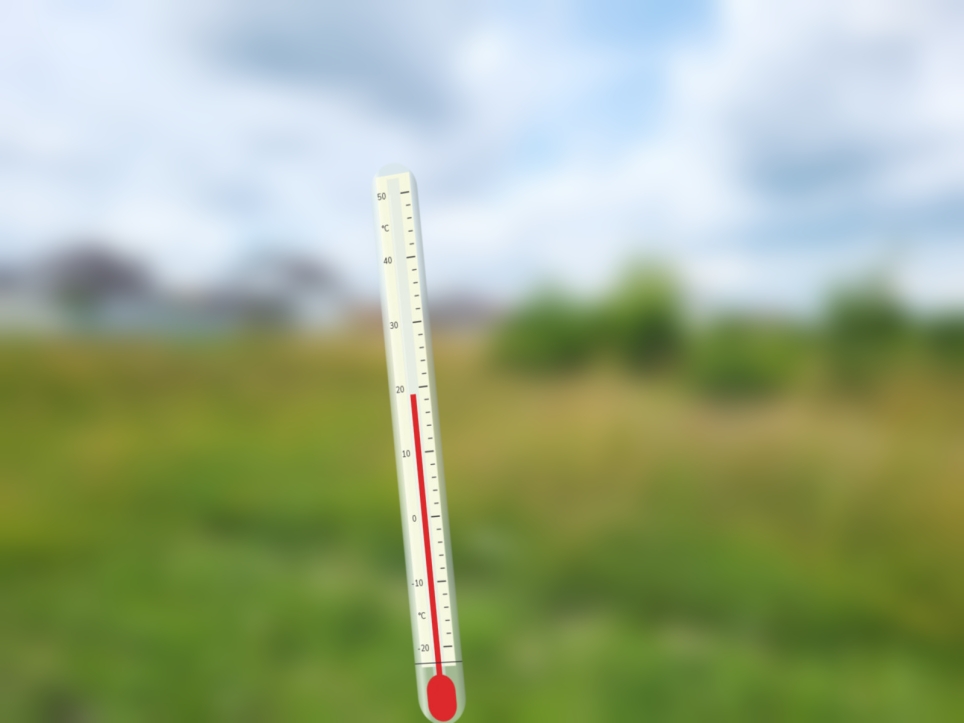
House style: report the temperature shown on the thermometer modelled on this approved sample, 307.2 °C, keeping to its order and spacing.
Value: 19 °C
